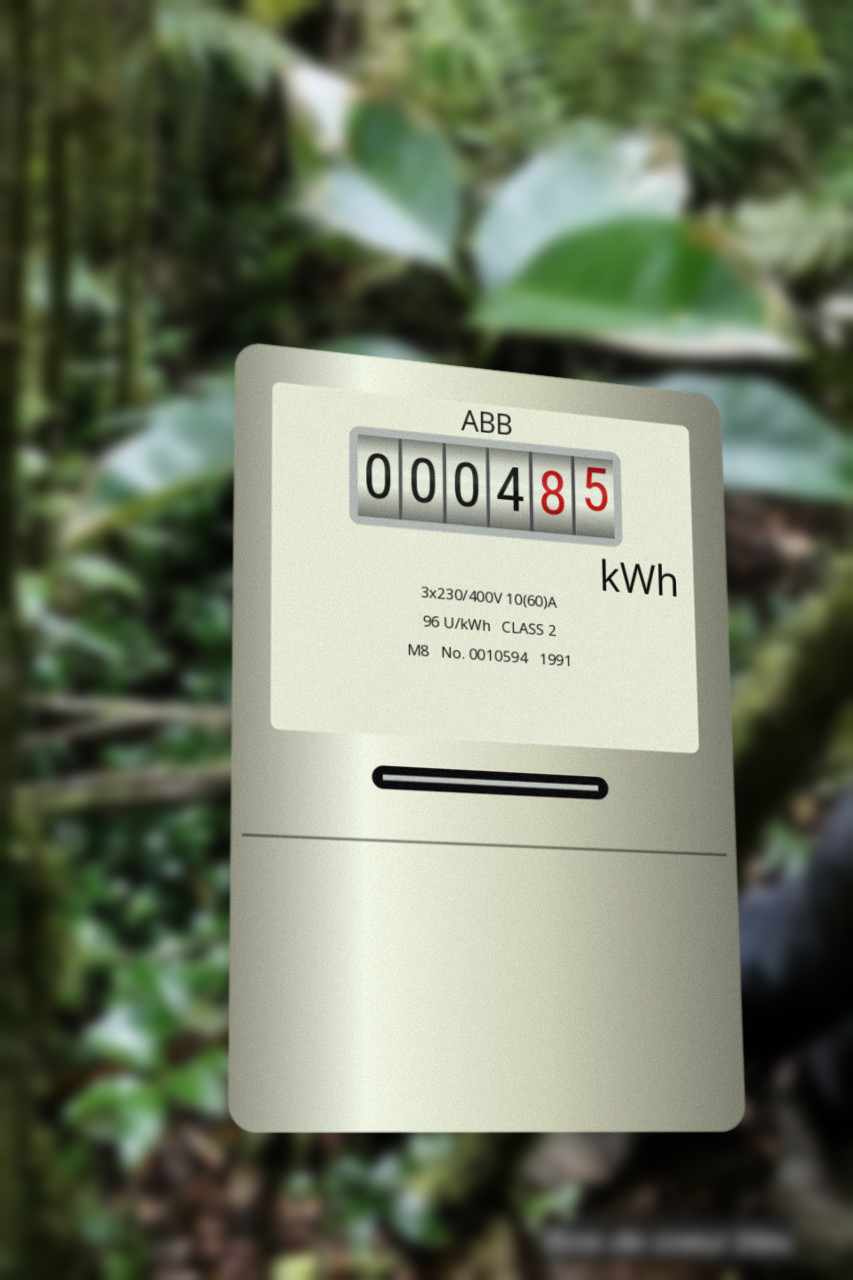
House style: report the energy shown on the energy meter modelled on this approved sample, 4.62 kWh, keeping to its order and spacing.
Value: 4.85 kWh
